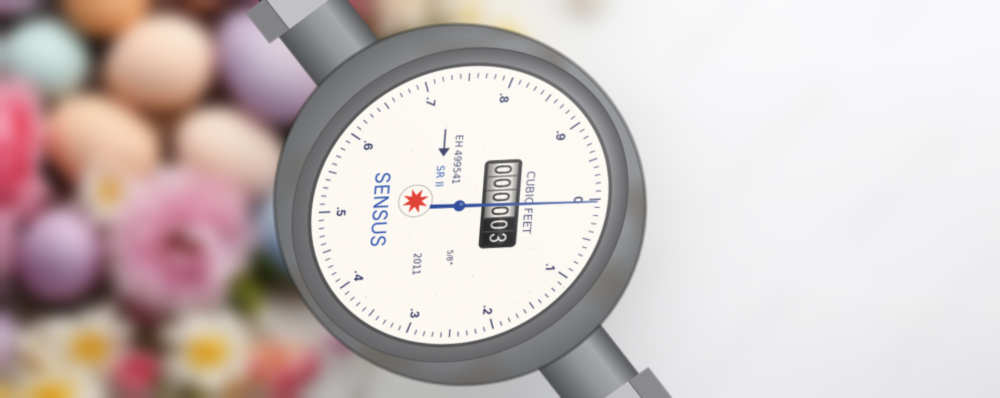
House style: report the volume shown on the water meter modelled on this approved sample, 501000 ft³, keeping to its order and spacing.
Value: 3.00 ft³
